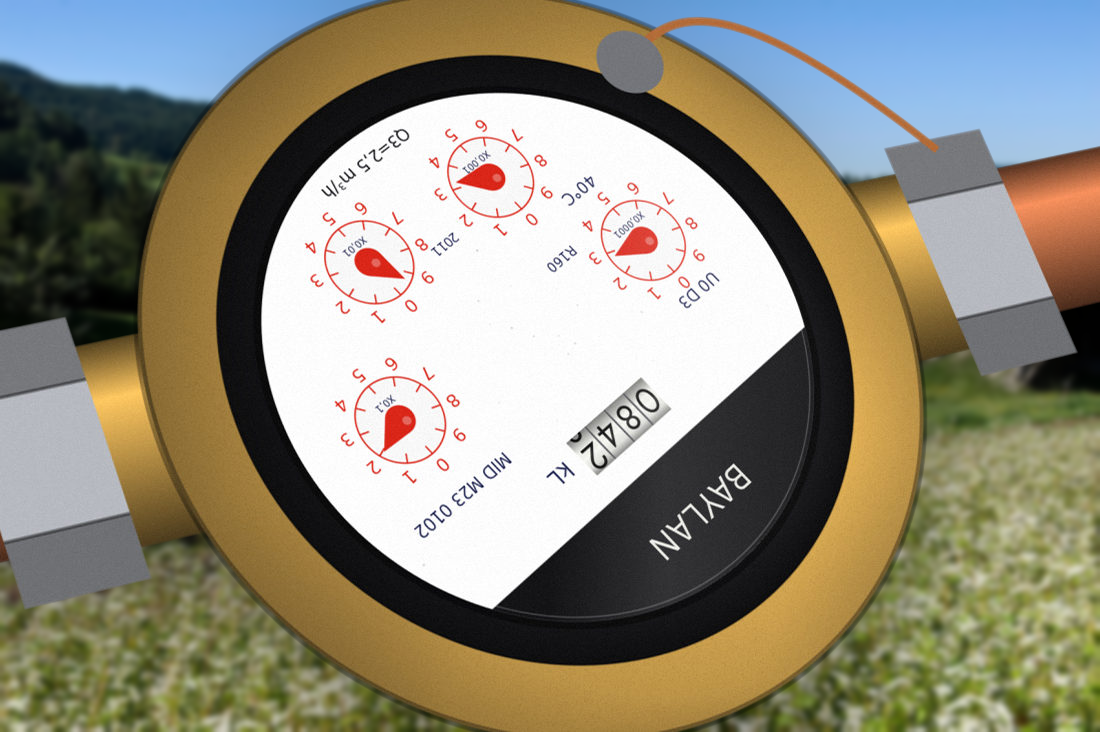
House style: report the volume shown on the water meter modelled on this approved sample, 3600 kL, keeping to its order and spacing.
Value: 842.1932 kL
